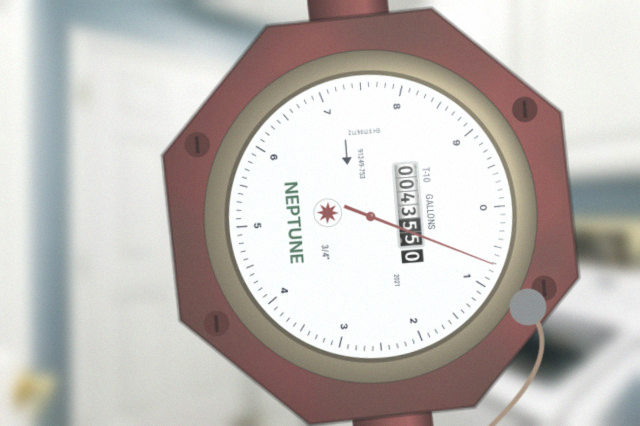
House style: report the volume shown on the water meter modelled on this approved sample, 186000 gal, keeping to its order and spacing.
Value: 43550.7 gal
